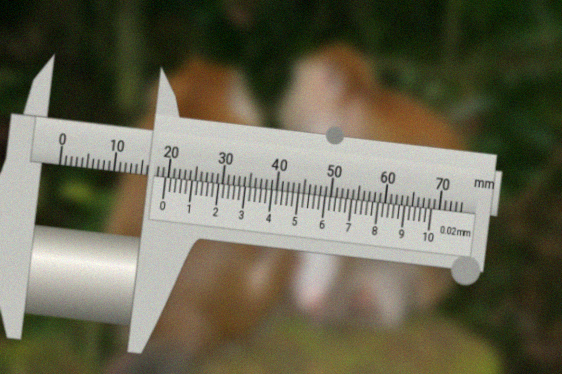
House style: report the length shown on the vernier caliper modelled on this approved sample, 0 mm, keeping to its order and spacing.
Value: 19.5 mm
